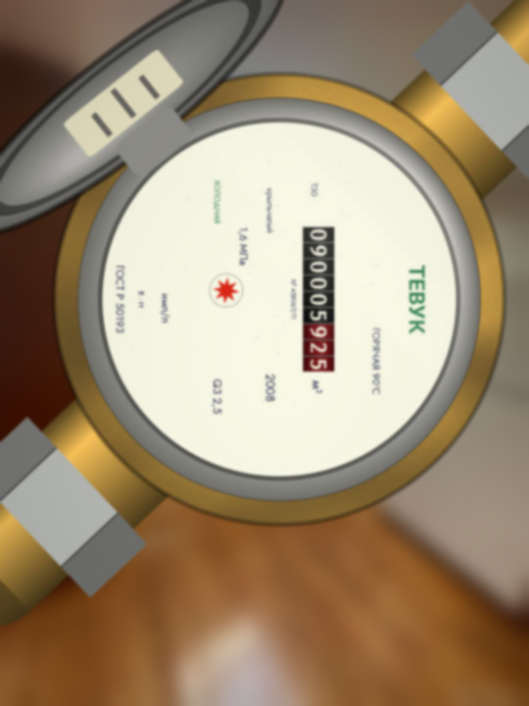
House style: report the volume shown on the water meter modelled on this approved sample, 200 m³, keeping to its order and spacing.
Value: 90005.925 m³
